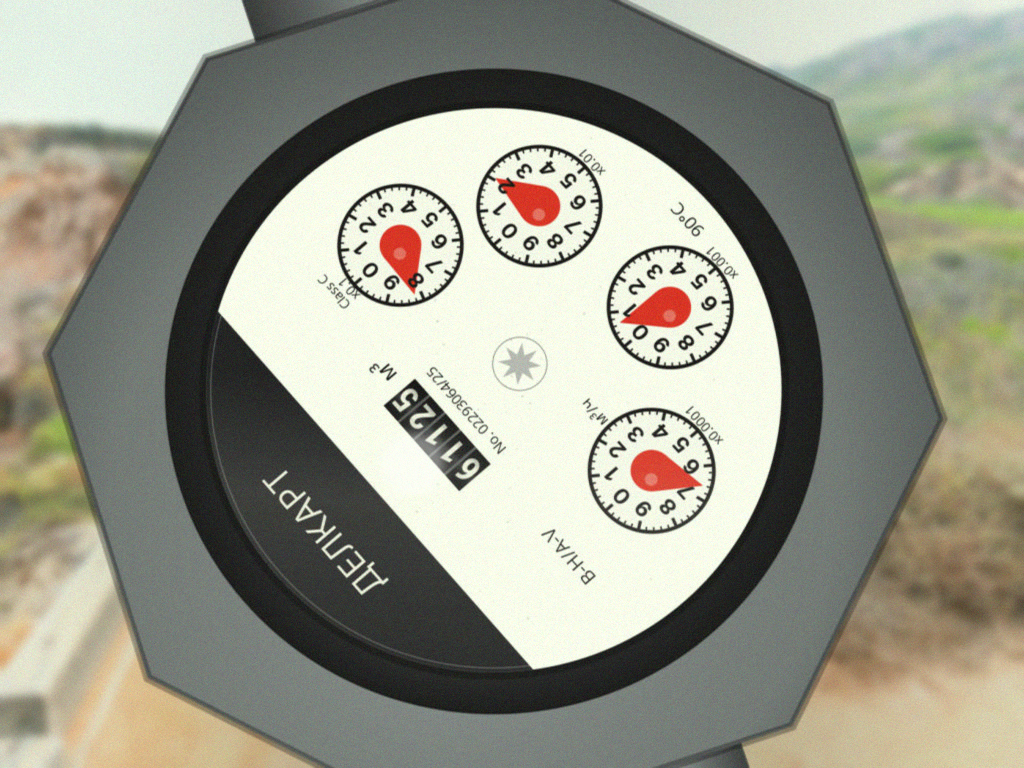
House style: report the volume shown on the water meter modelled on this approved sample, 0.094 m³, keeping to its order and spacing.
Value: 61125.8206 m³
